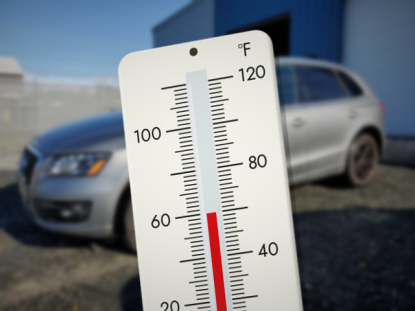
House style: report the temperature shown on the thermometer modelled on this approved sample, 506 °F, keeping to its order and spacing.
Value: 60 °F
